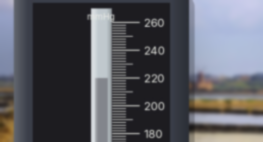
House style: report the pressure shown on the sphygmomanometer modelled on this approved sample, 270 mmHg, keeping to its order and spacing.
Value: 220 mmHg
